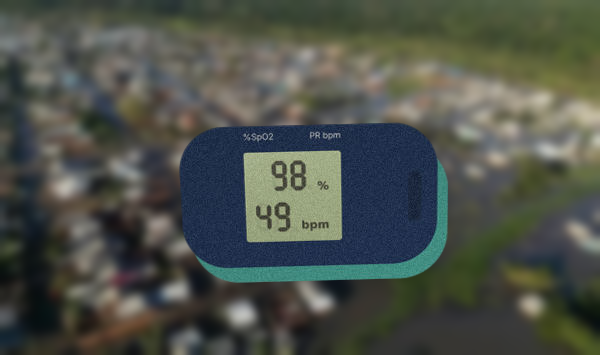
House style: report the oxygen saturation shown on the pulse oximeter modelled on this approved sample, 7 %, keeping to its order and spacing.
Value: 98 %
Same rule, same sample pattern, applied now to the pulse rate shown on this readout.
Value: 49 bpm
